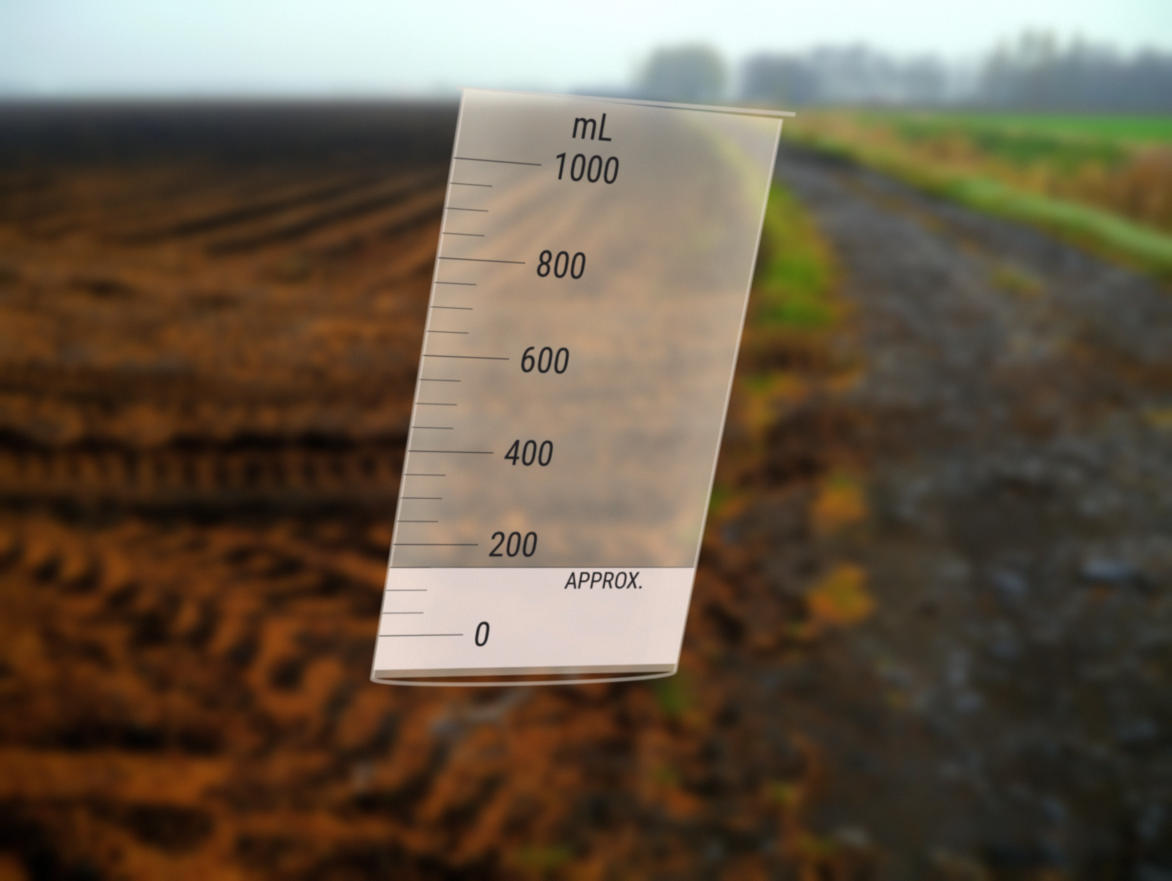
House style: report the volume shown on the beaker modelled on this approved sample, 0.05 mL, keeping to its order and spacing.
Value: 150 mL
